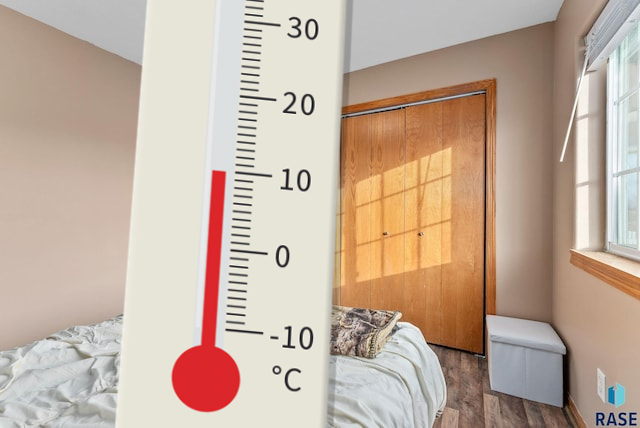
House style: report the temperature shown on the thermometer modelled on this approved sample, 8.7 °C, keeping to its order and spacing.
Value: 10 °C
